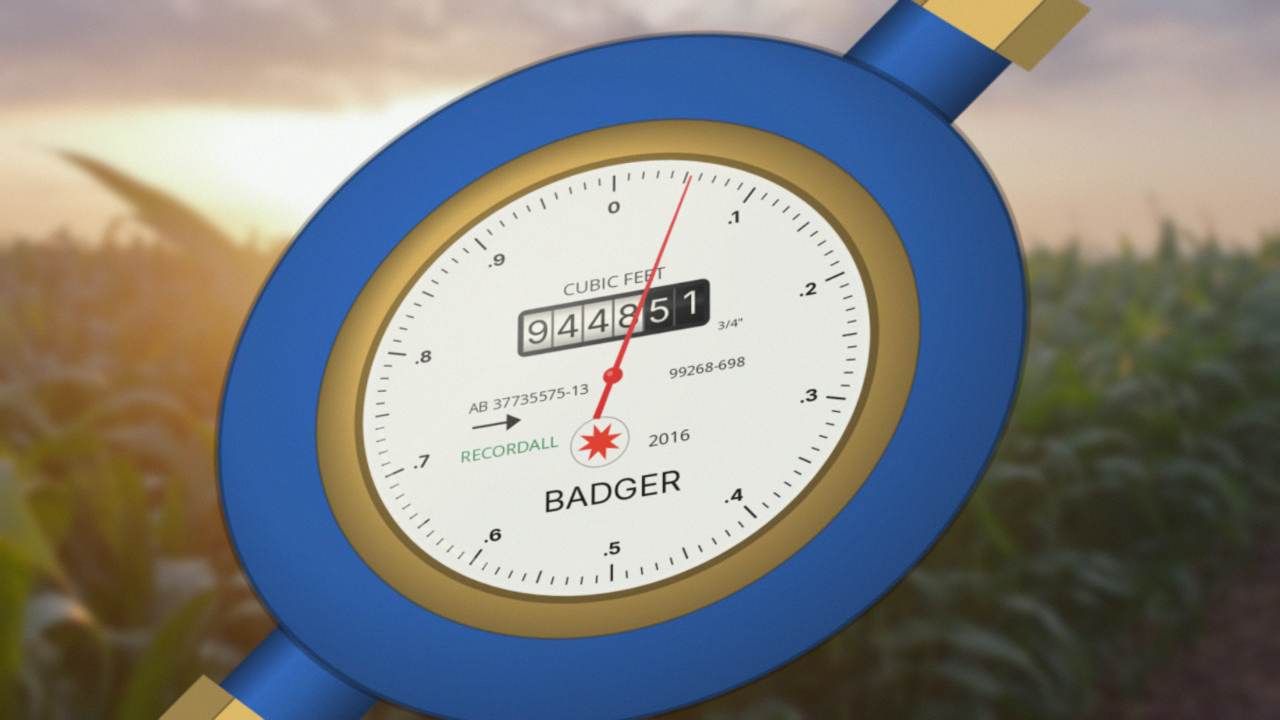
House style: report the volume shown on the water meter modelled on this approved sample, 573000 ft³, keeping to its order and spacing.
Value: 944851.05 ft³
